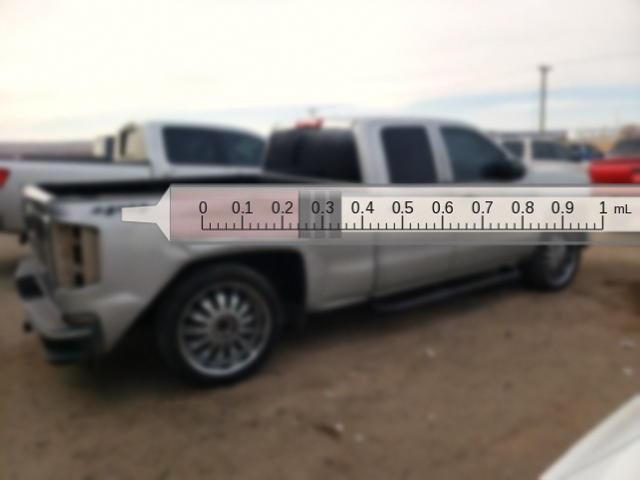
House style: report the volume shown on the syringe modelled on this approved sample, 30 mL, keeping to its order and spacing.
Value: 0.24 mL
